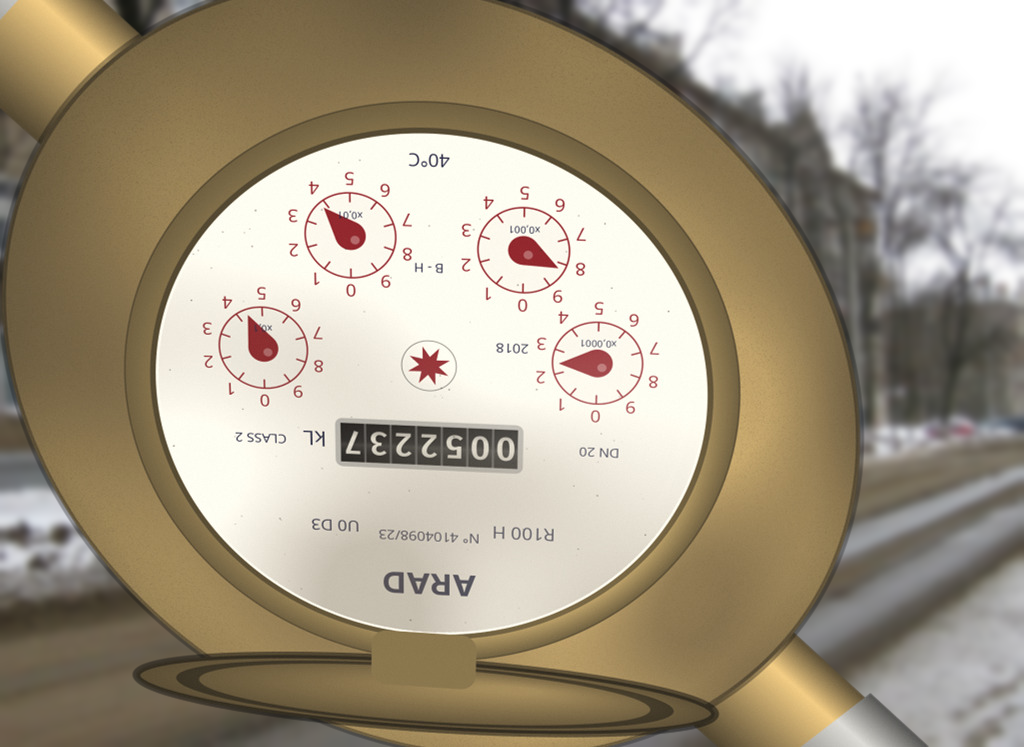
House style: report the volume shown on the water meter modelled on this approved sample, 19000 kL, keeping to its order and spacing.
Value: 52237.4382 kL
